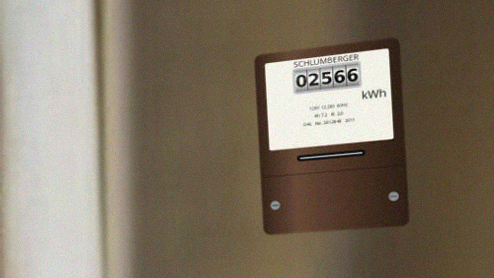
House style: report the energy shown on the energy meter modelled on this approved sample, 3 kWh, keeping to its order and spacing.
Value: 2566 kWh
